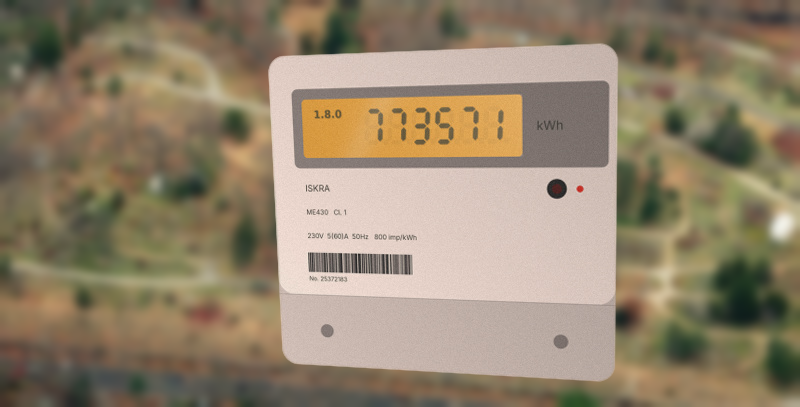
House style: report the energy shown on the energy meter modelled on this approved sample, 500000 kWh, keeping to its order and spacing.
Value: 773571 kWh
